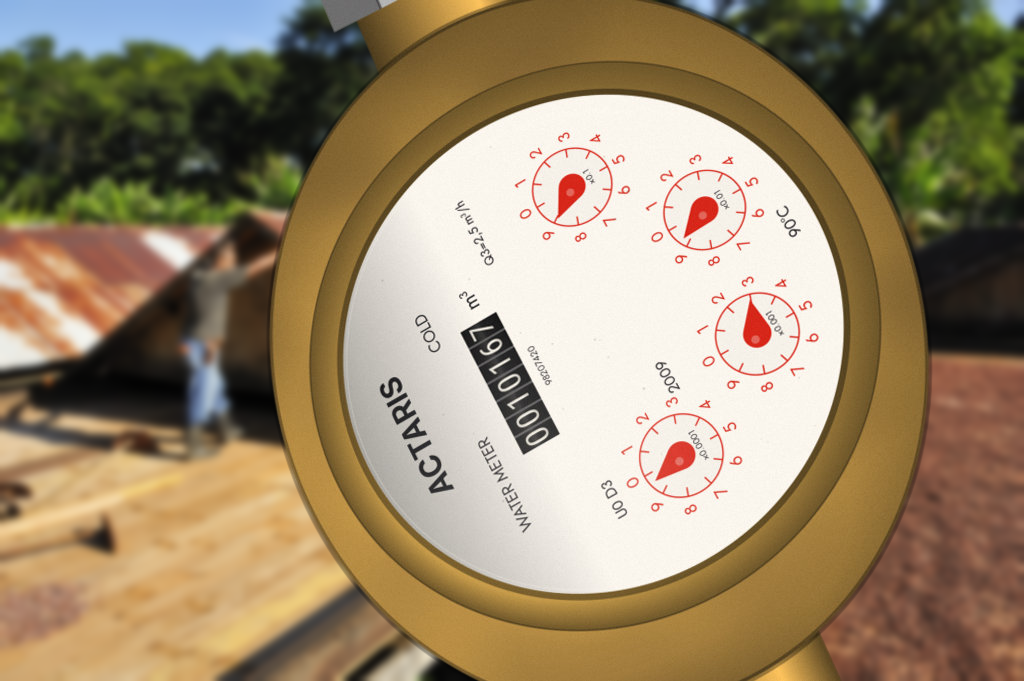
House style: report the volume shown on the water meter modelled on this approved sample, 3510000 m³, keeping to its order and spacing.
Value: 10167.8929 m³
